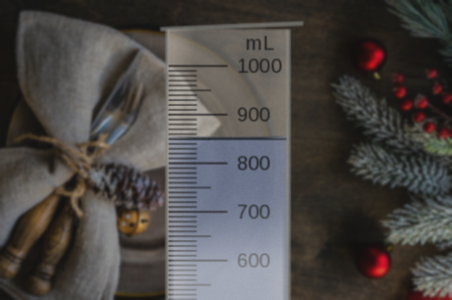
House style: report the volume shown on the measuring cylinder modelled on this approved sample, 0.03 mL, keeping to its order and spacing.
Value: 850 mL
